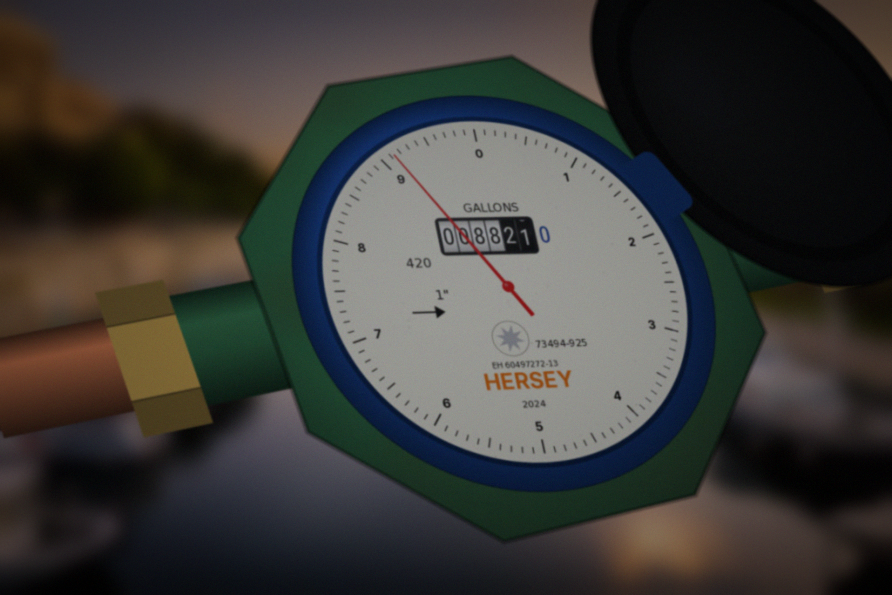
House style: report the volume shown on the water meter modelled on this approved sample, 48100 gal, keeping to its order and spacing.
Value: 88209.1 gal
